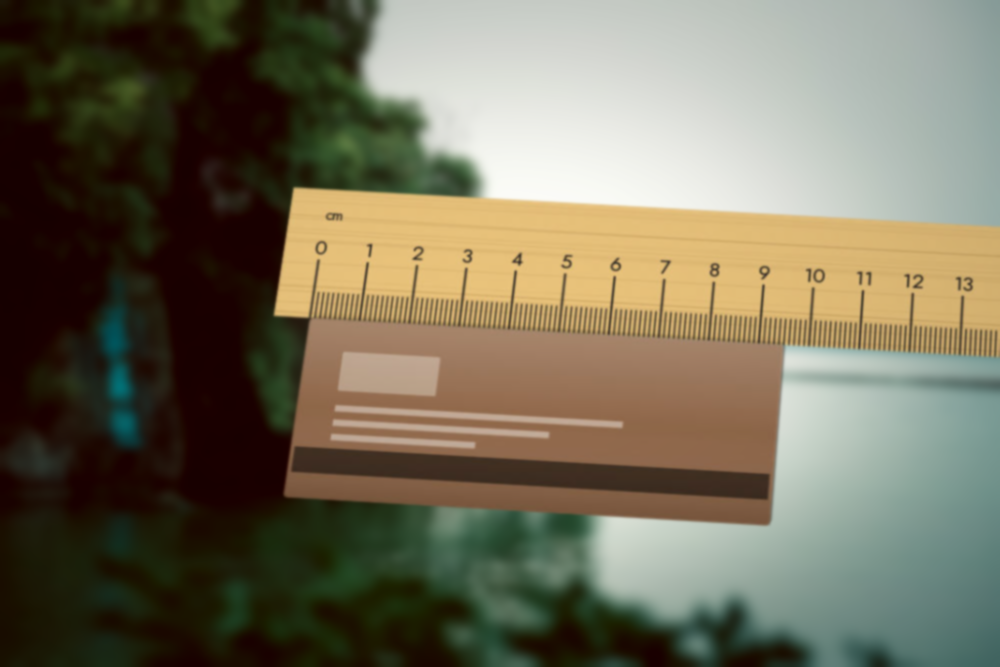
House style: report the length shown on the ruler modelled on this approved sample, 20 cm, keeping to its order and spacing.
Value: 9.5 cm
